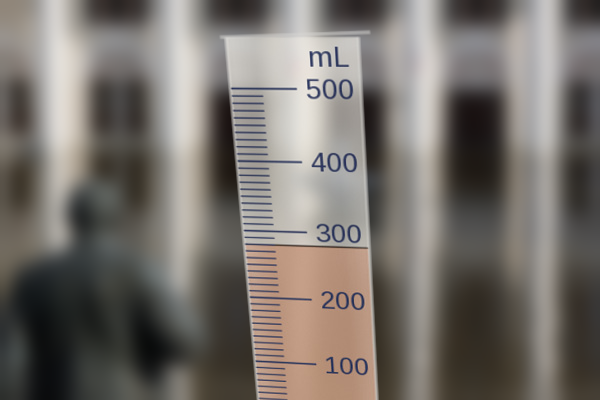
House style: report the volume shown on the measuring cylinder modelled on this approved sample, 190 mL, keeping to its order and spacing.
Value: 280 mL
